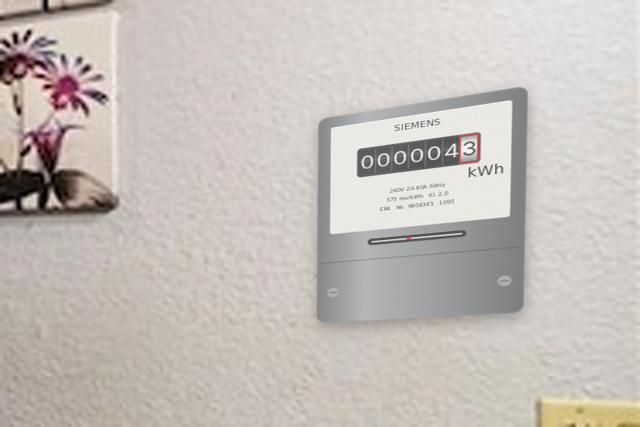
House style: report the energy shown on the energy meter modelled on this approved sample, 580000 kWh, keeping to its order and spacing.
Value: 4.3 kWh
